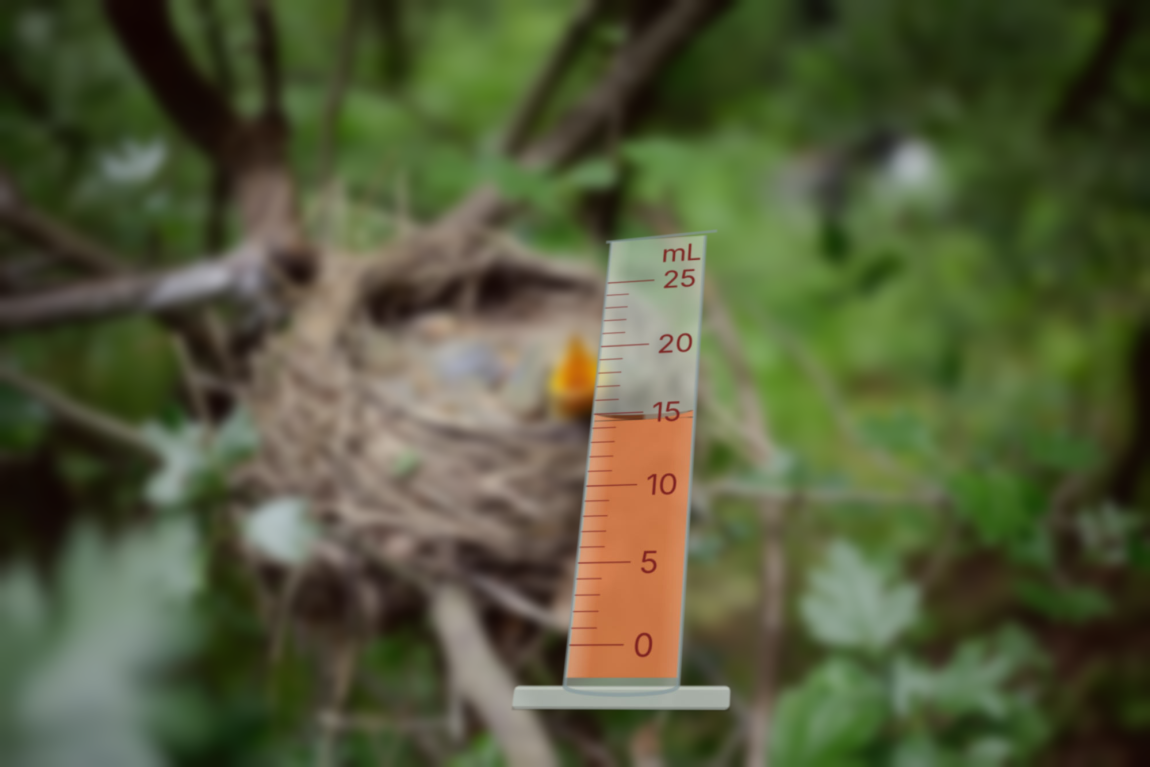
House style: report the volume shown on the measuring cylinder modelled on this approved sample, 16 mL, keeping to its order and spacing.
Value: 14.5 mL
